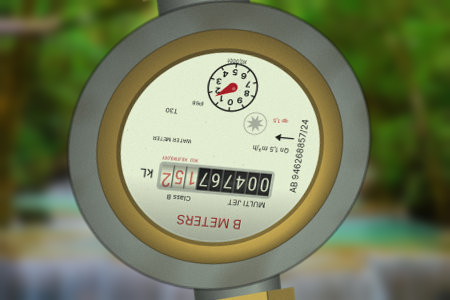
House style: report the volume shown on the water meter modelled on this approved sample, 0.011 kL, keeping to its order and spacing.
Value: 4767.1521 kL
